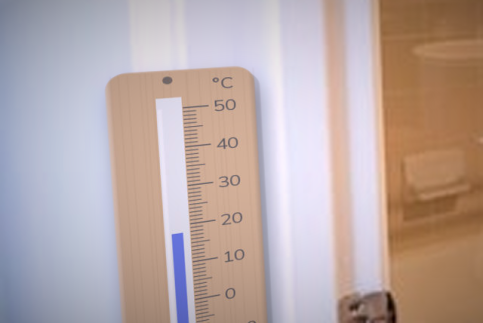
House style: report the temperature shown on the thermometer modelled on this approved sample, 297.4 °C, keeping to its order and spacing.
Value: 18 °C
